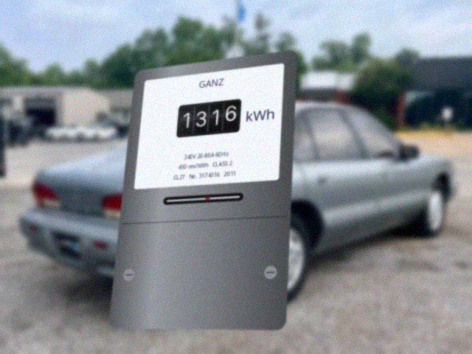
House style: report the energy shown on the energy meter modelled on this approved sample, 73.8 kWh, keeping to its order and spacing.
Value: 1316 kWh
